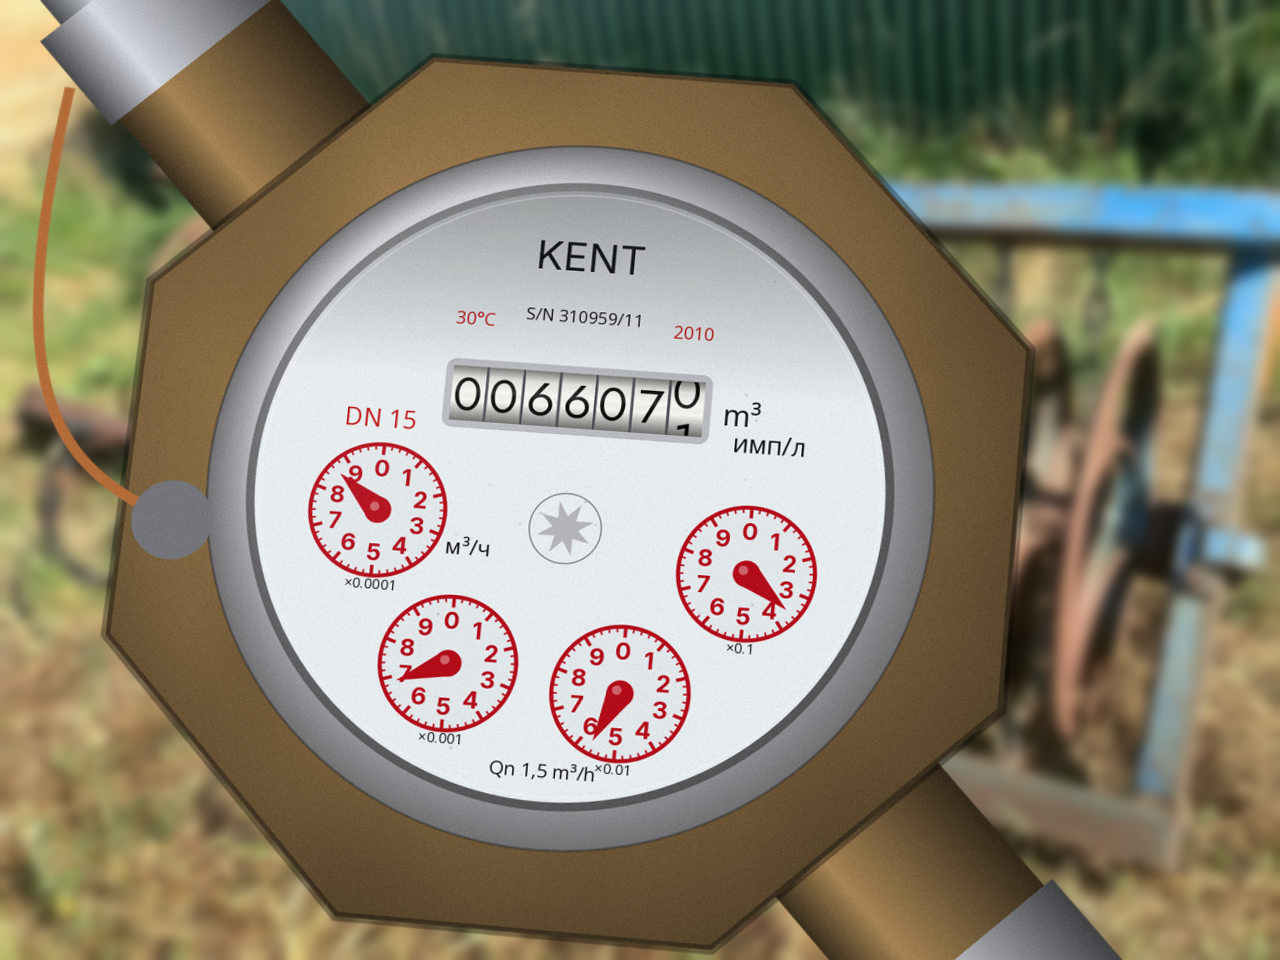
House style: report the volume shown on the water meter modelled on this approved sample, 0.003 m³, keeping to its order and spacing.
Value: 66070.3568 m³
